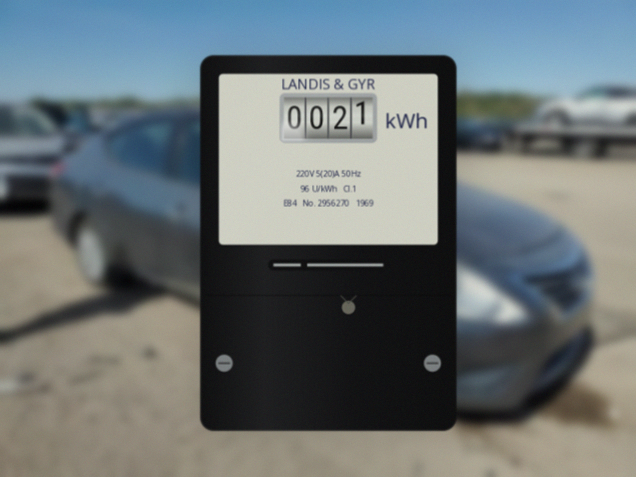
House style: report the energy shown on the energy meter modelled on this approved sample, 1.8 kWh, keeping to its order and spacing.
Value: 21 kWh
